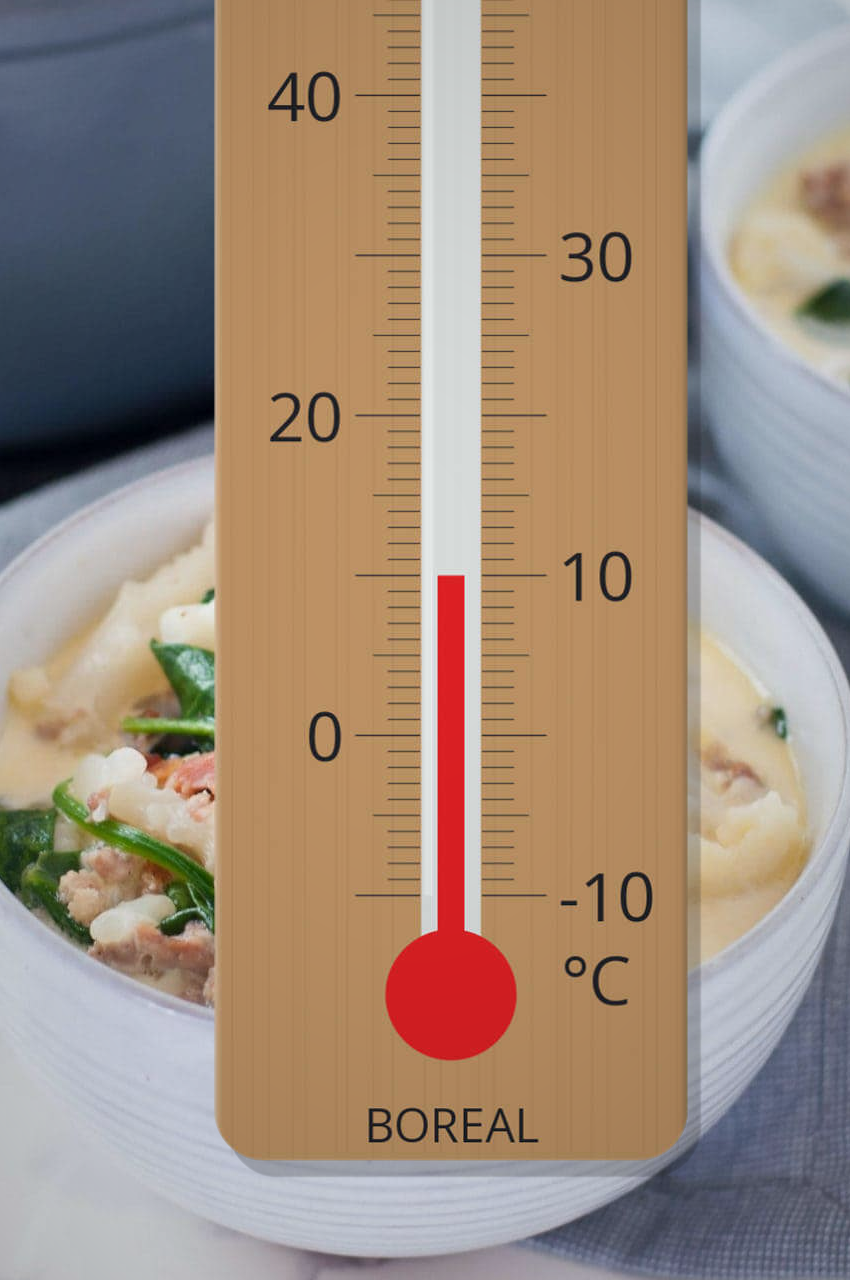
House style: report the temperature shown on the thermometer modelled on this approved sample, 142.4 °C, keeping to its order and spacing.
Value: 10 °C
